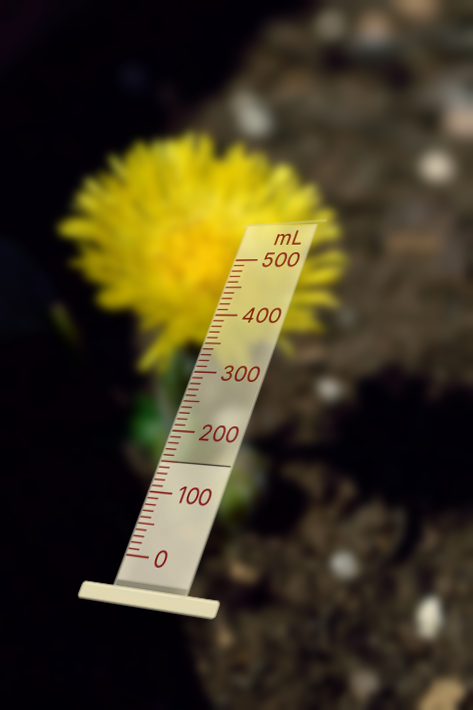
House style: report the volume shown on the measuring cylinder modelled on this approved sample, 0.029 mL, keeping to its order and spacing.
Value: 150 mL
